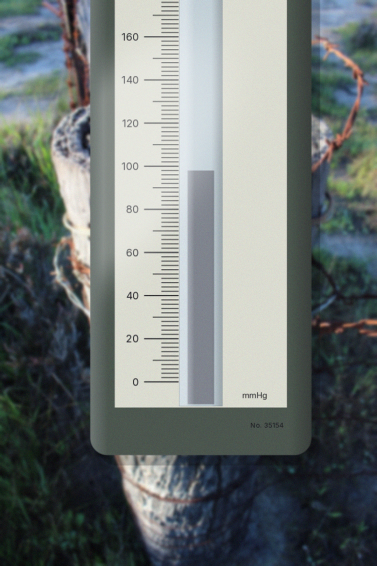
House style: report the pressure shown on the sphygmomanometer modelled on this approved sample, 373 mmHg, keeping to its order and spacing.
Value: 98 mmHg
